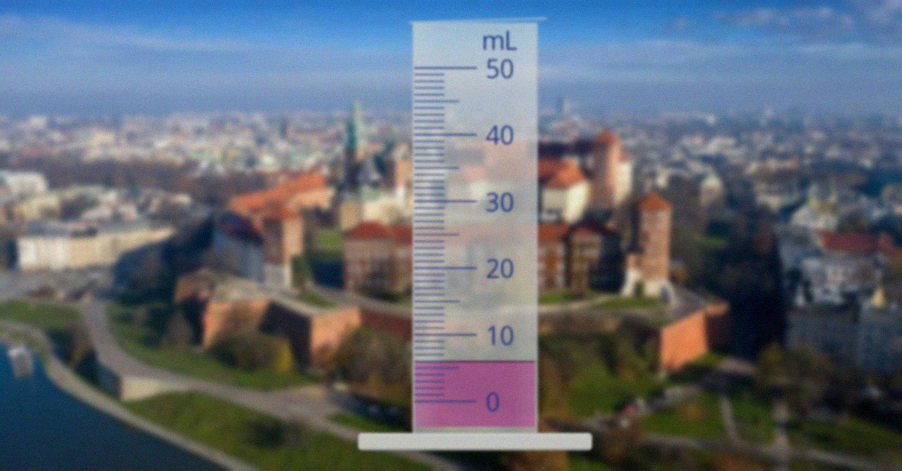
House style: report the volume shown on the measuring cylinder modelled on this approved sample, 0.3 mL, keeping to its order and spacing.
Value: 6 mL
